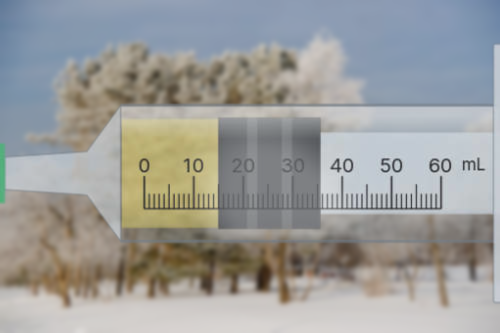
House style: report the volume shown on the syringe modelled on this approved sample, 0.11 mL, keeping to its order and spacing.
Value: 15 mL
